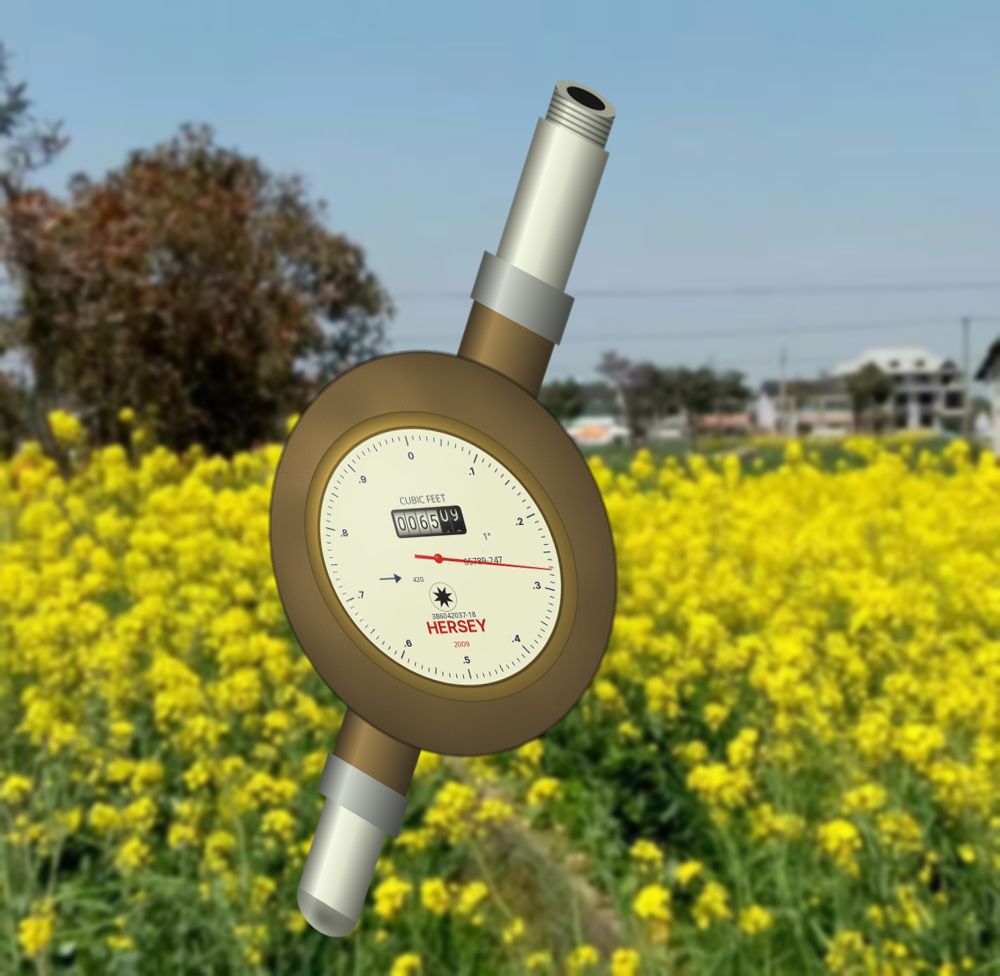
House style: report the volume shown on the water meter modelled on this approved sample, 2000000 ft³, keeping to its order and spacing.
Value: 6509.27 ft³
